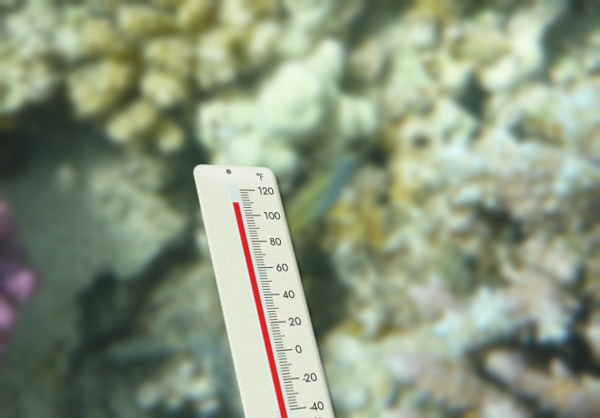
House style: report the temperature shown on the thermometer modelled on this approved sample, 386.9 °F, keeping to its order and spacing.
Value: 110 °F
